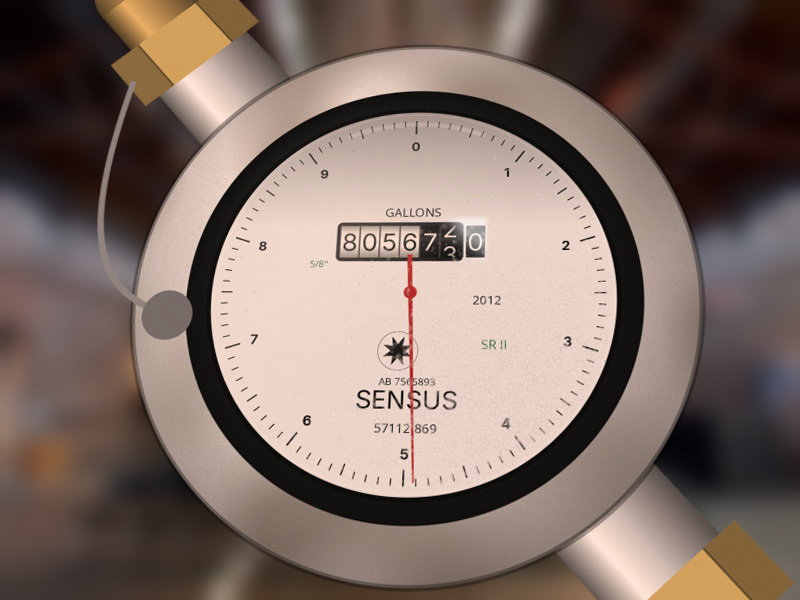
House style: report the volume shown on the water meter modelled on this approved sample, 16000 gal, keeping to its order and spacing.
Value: 8056724.9 gal
